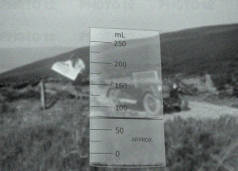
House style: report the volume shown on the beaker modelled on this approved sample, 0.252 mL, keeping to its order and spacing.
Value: 75 mL
